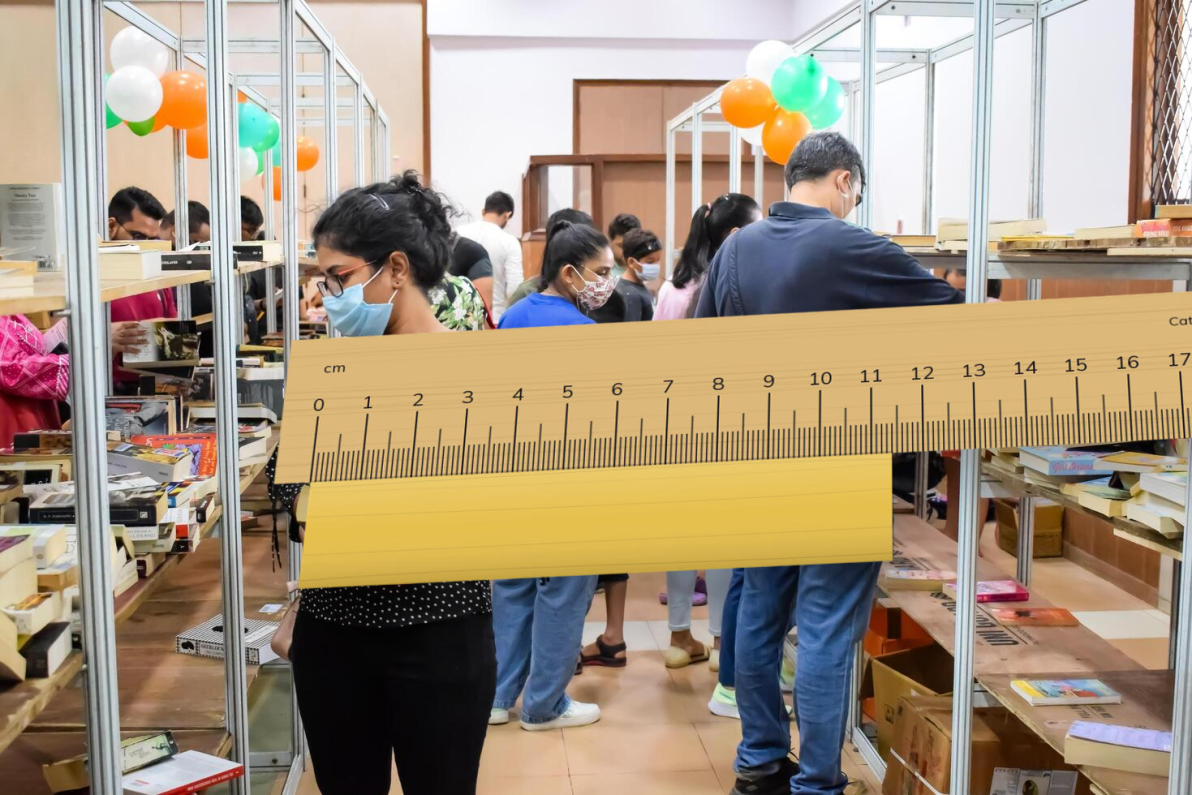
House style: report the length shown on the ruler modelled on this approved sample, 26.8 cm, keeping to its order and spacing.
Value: 11.4 cm
